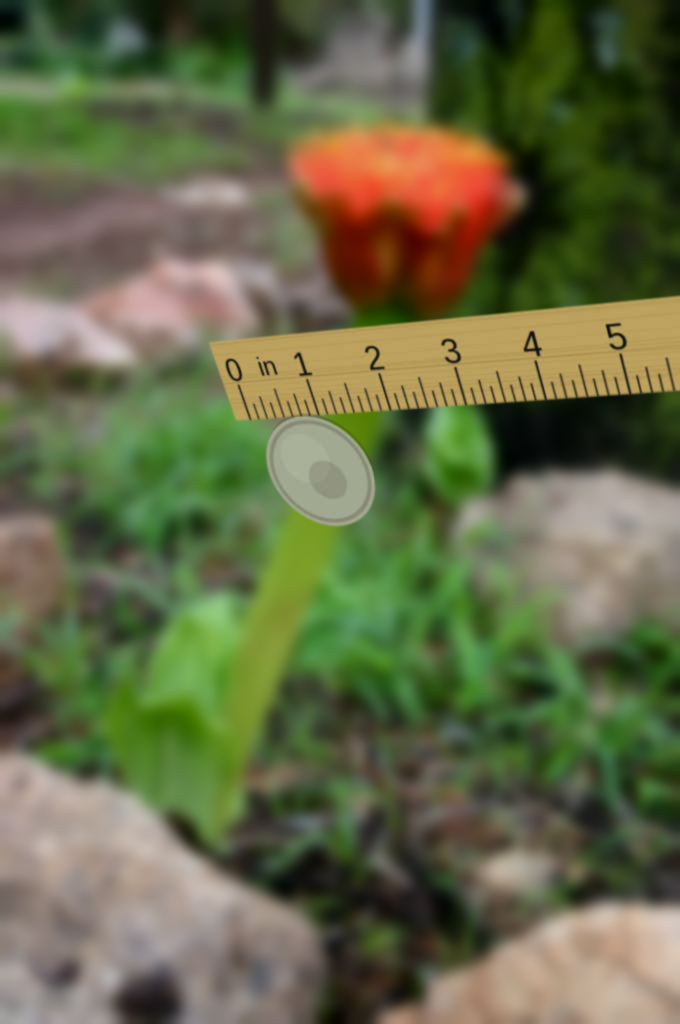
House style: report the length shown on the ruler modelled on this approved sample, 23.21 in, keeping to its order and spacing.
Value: 1.5 in
